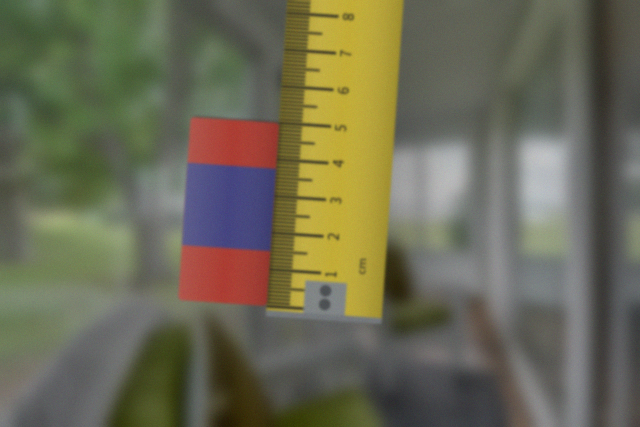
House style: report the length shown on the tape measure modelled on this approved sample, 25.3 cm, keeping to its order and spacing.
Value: 5 cm
